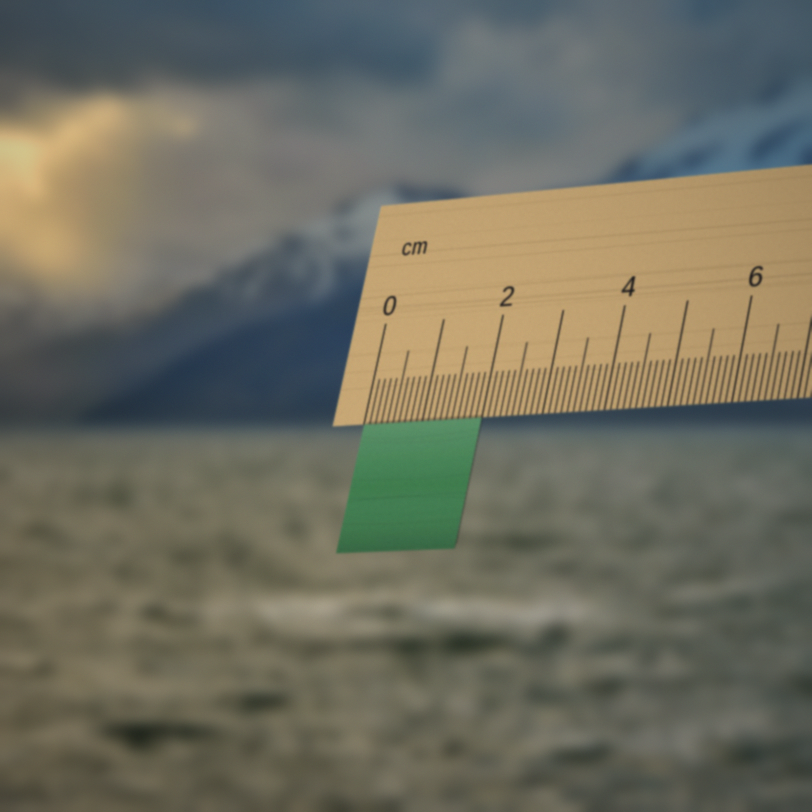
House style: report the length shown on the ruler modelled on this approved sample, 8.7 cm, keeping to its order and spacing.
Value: 2 cm
